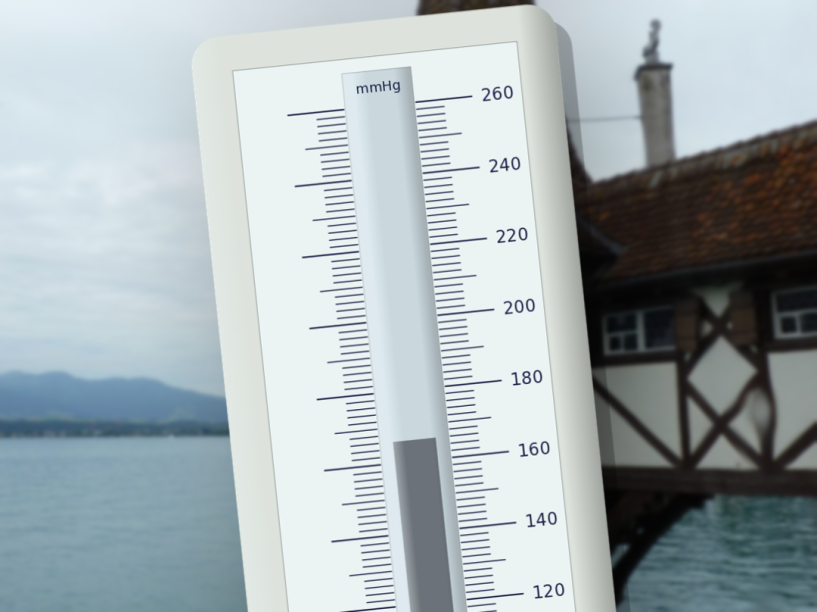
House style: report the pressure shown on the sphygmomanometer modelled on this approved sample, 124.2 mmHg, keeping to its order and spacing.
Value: 166 mmHg
